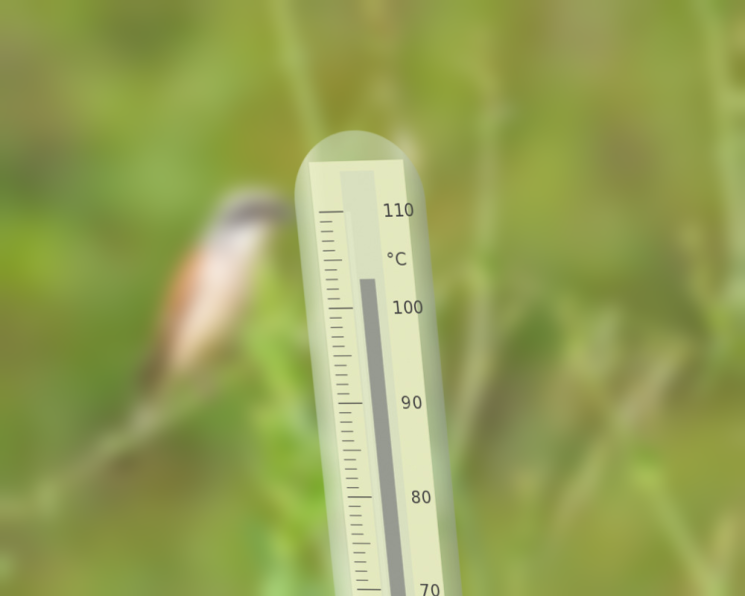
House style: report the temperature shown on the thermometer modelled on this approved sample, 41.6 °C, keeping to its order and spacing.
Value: 103 °C
